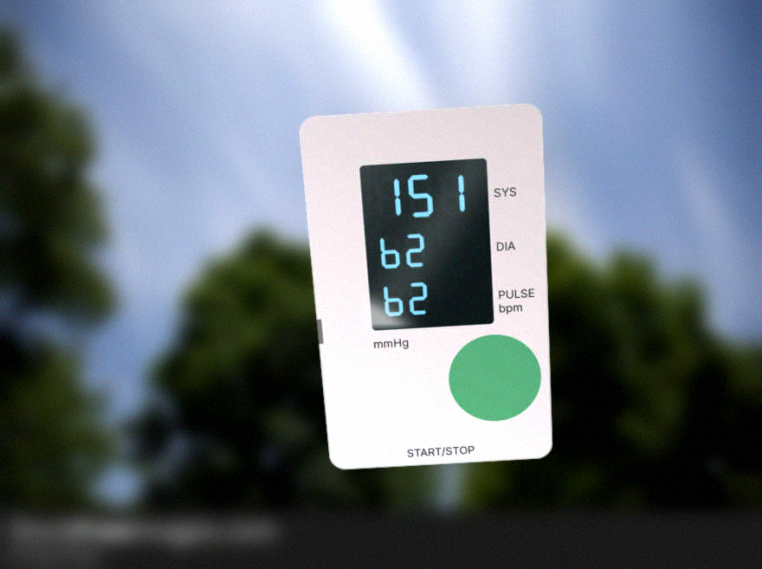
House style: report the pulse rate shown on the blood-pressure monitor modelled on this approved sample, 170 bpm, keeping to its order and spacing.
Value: 62 bpm
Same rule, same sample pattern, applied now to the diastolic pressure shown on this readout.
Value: 62 mmHg
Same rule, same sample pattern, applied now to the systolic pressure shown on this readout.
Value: 151 mmHg
